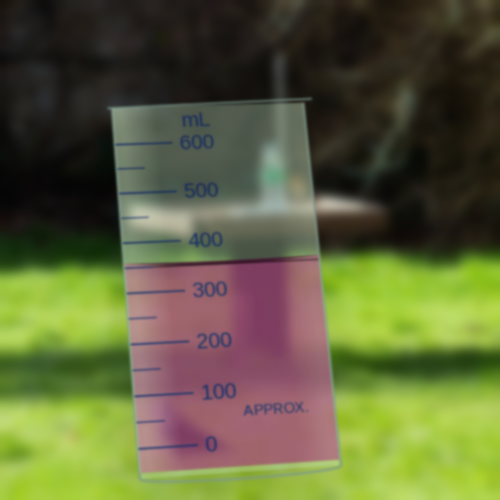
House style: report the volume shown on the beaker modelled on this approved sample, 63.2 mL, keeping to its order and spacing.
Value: 350 mL
